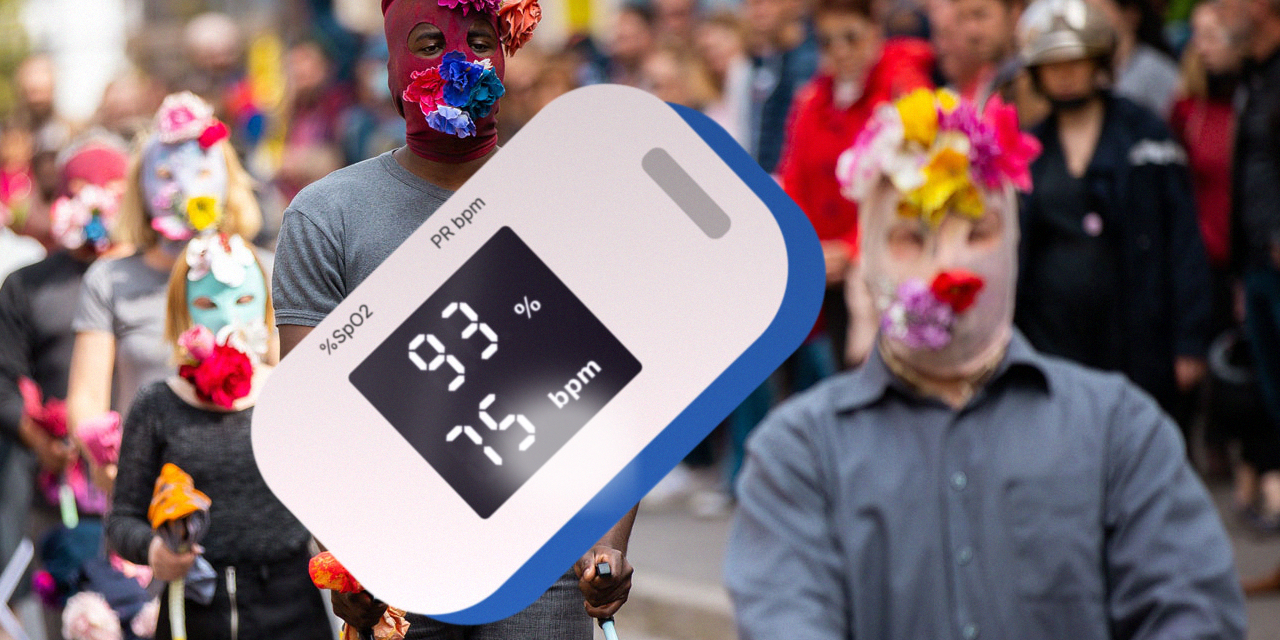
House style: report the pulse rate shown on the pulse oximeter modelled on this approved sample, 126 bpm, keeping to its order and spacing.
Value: 75 bpm
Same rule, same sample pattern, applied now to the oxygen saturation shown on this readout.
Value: 93 %
